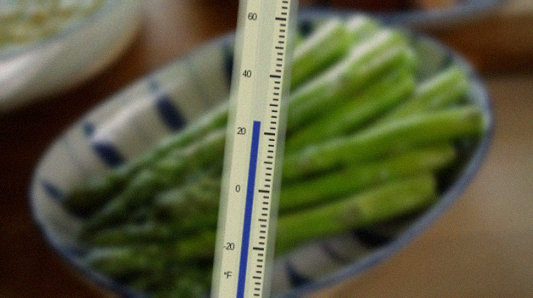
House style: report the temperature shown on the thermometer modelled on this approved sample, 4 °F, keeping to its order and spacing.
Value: 24 °F
